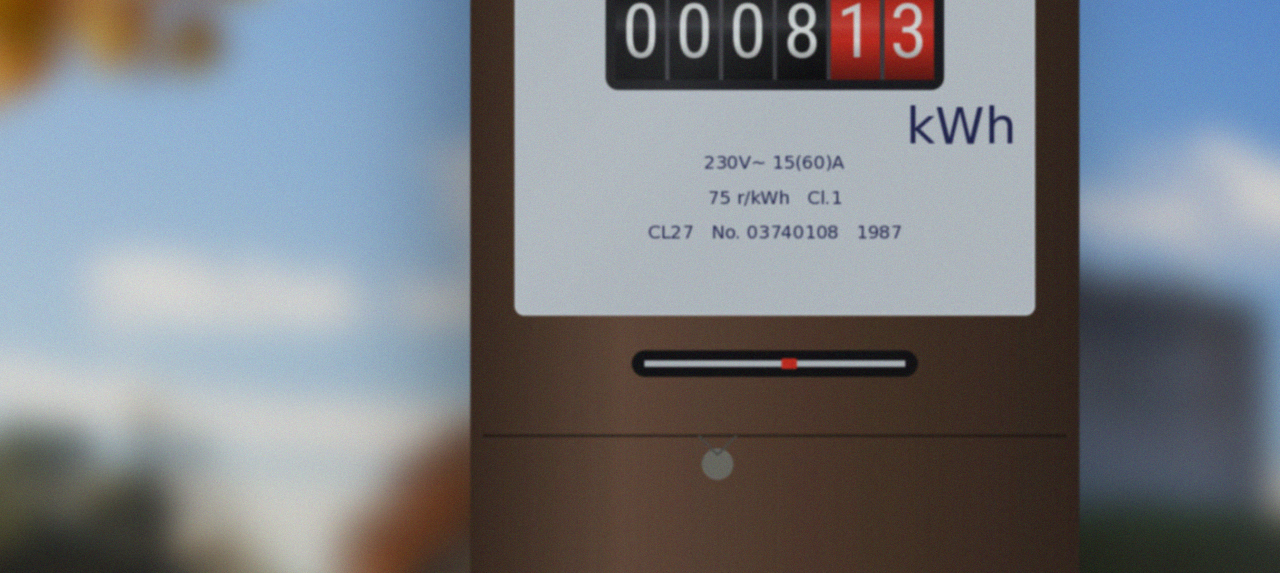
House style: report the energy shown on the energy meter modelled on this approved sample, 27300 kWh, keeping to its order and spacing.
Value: 8.13 kWh
